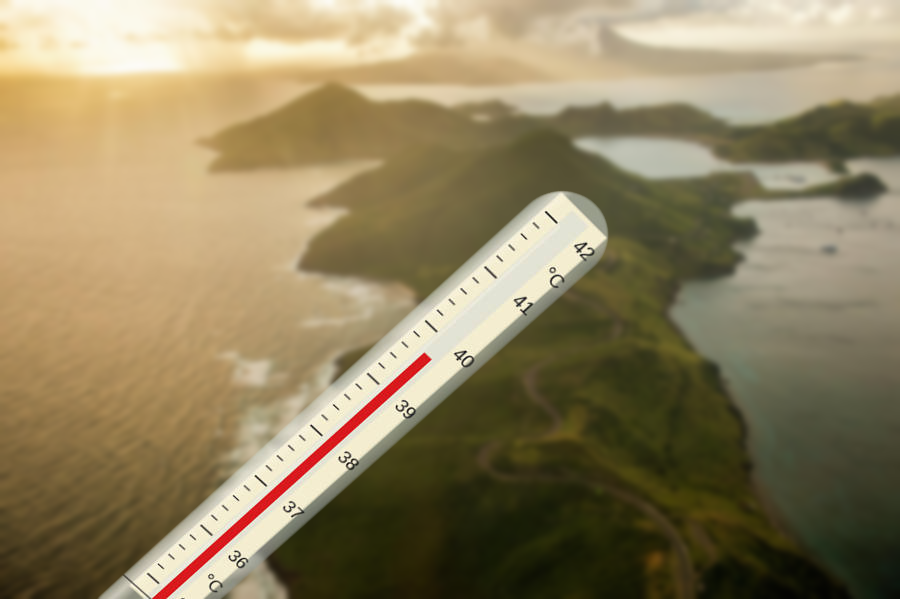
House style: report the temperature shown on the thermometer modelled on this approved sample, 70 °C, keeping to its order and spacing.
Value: 39.7 °C
